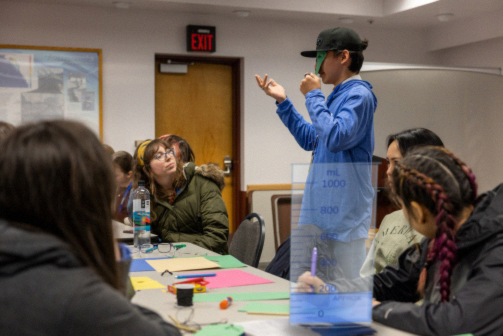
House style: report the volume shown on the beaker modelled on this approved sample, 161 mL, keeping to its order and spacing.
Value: 150 mL
